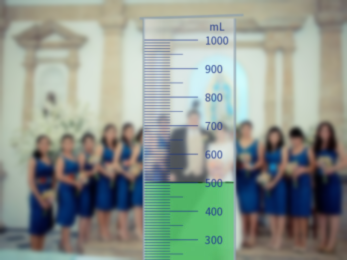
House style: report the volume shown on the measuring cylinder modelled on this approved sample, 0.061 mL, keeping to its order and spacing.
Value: 500 mL
